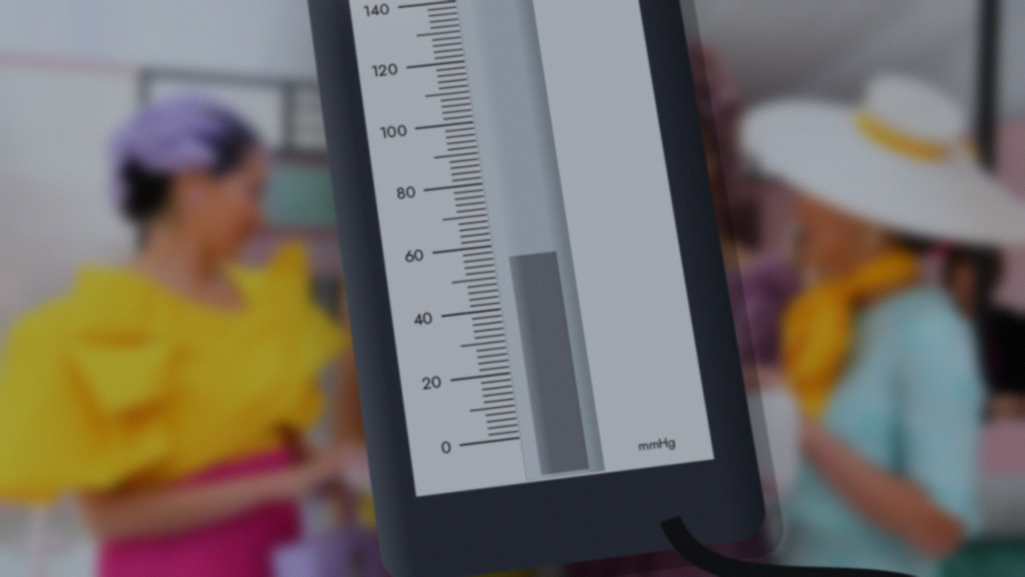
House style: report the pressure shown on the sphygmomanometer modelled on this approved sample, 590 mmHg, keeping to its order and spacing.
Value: 56 mmHg
